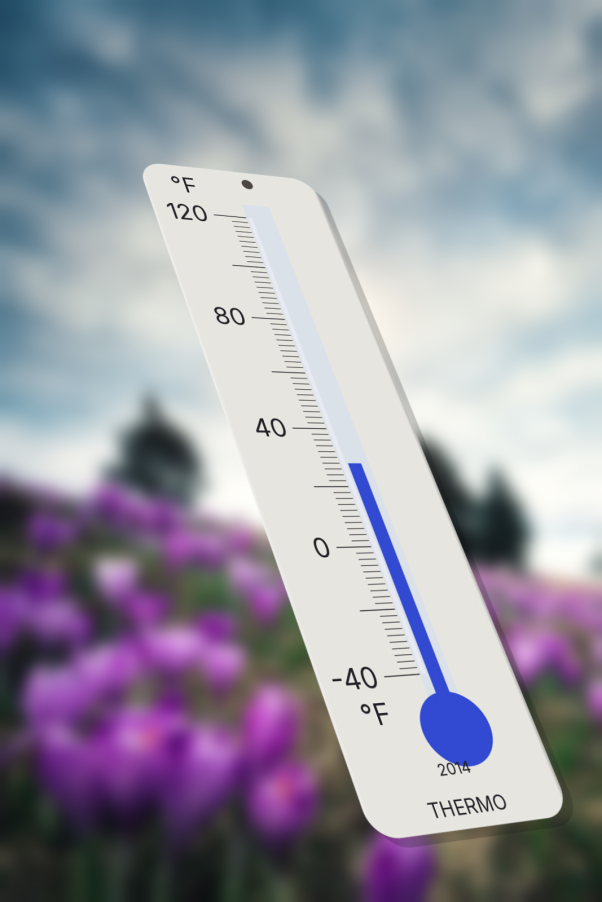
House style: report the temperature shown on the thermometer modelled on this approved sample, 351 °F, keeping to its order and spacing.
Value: 28 °F
